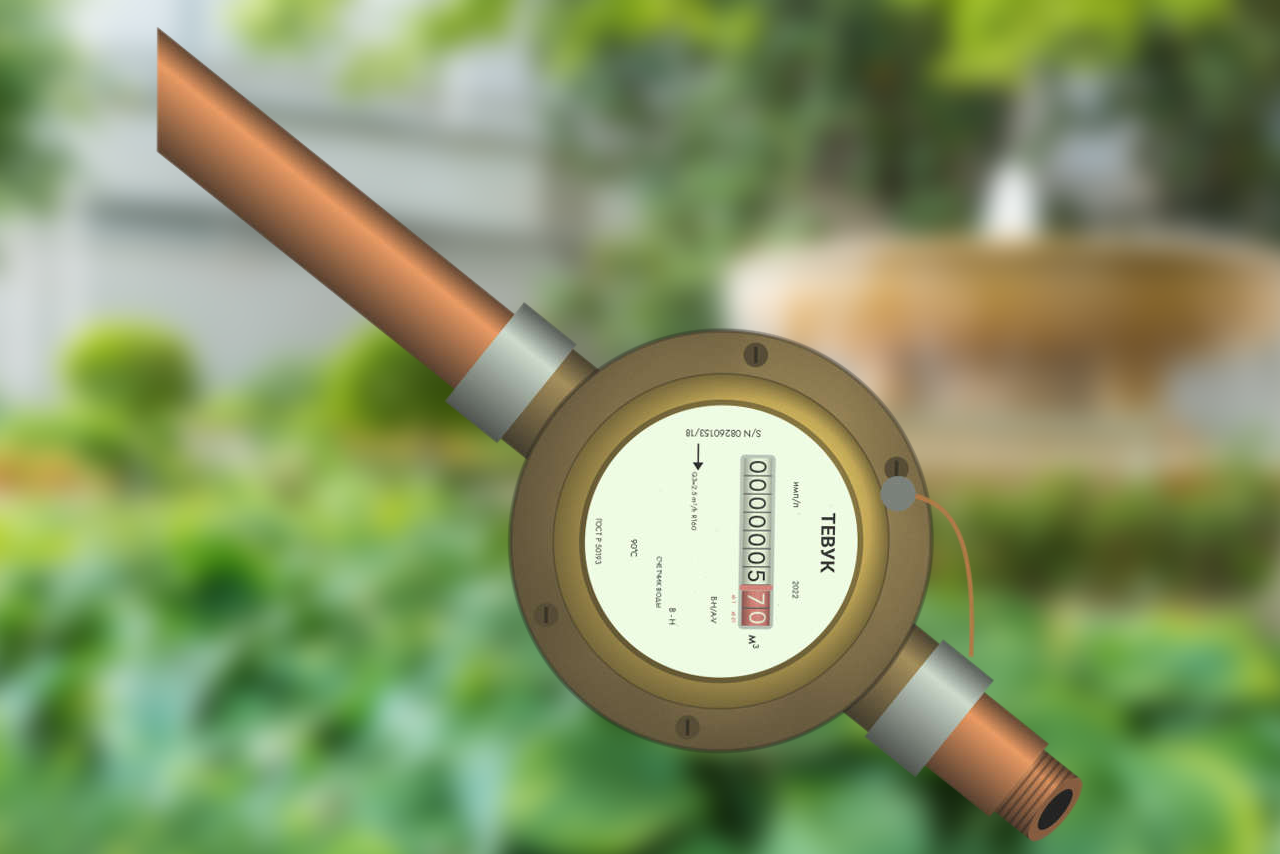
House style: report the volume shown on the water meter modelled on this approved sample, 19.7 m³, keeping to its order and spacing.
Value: 5.70 m³
